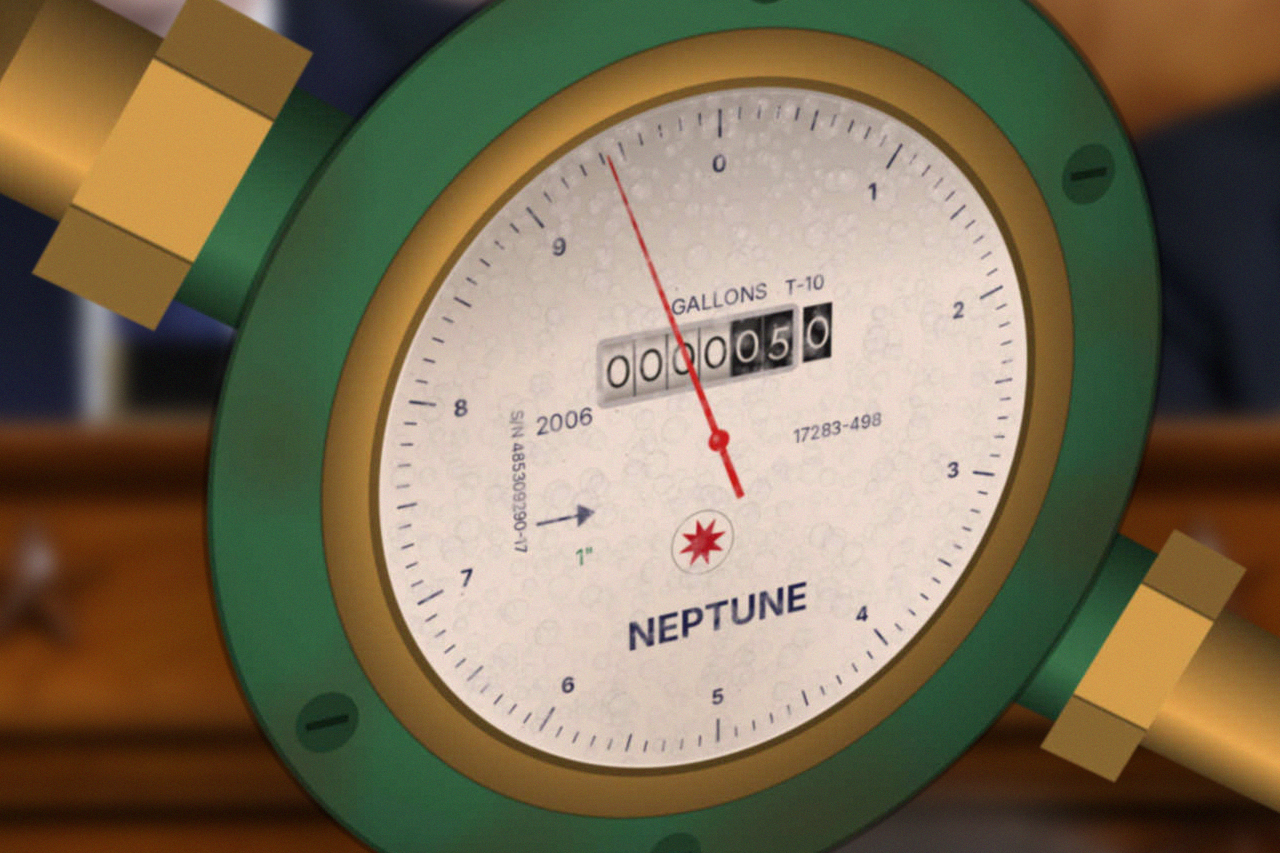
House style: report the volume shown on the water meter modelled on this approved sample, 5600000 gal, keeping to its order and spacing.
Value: 49.4 gal
